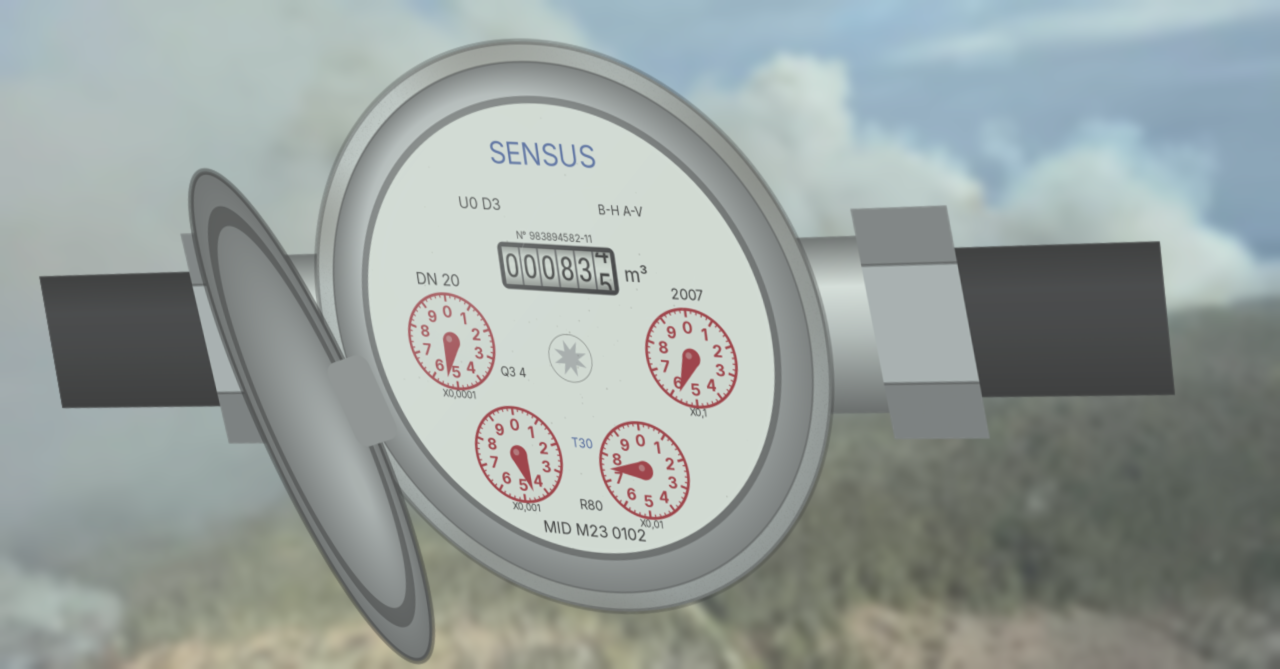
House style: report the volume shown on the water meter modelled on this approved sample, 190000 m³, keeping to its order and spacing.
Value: 834.5745 m³
